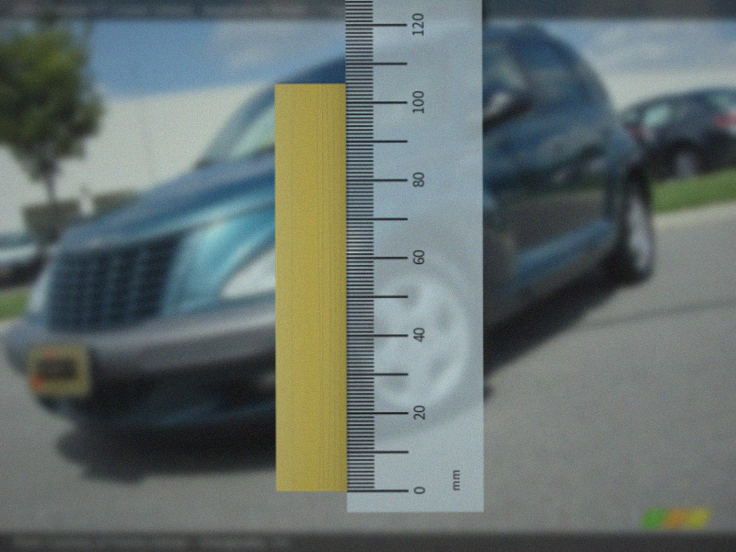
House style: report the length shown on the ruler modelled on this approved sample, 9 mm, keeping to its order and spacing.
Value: 105 mm
